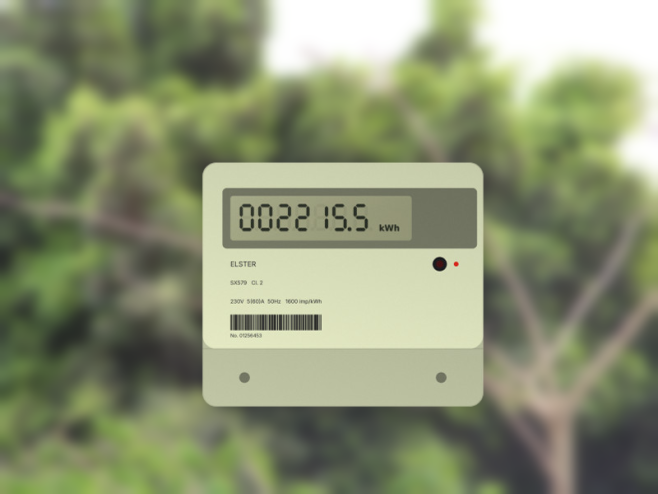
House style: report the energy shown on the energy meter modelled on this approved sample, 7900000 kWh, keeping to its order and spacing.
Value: 2215.5 kWh
